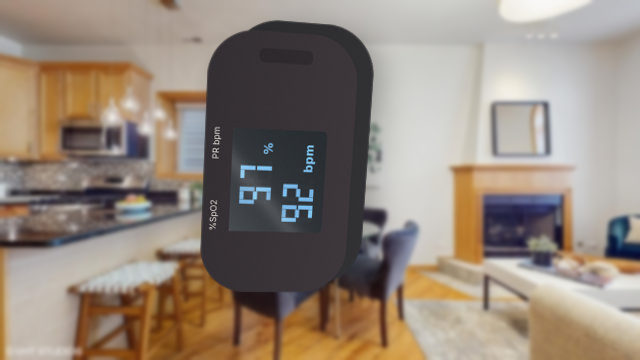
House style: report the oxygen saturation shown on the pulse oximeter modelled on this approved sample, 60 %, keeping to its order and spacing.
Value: 97 %
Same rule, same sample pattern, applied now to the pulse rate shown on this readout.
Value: 92 bpm
